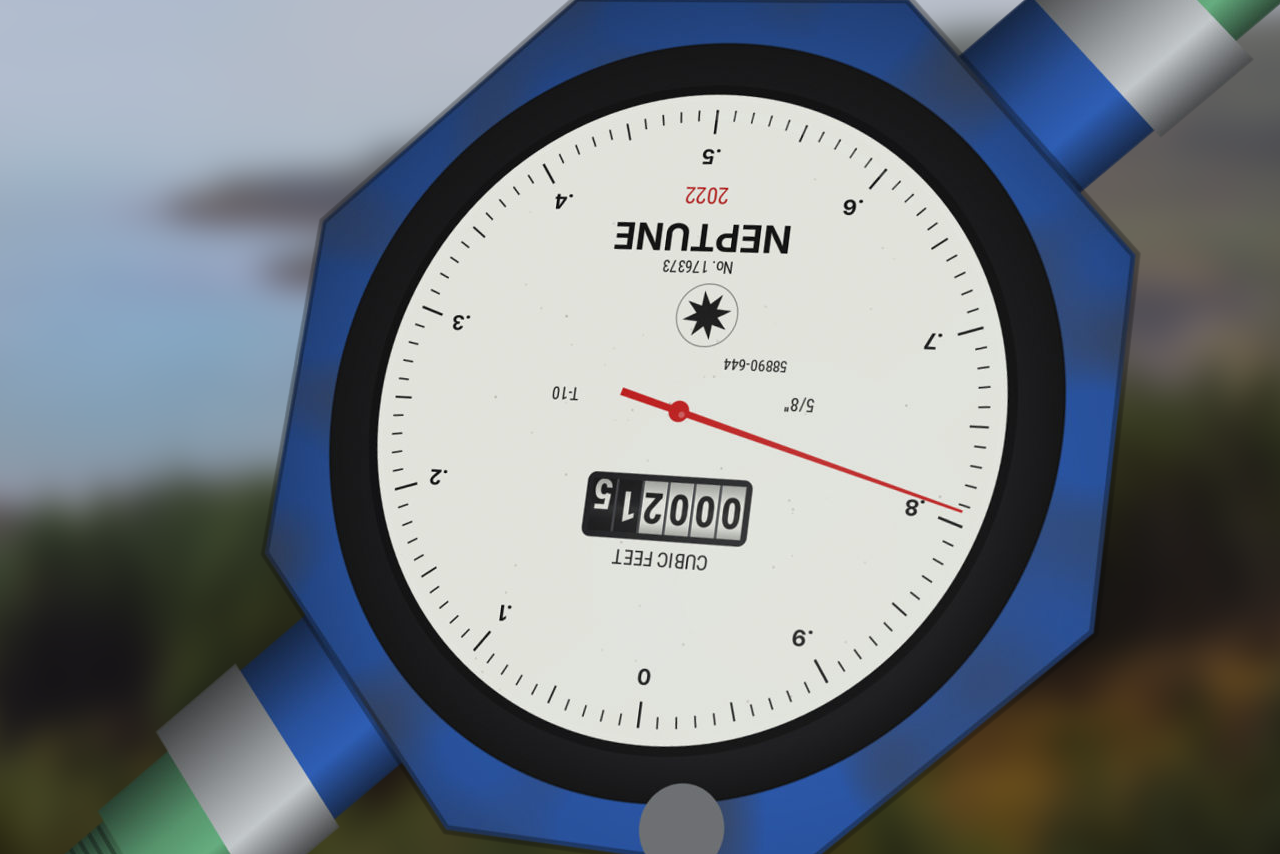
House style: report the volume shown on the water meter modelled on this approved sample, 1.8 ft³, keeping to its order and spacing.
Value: 214.79 ft³
